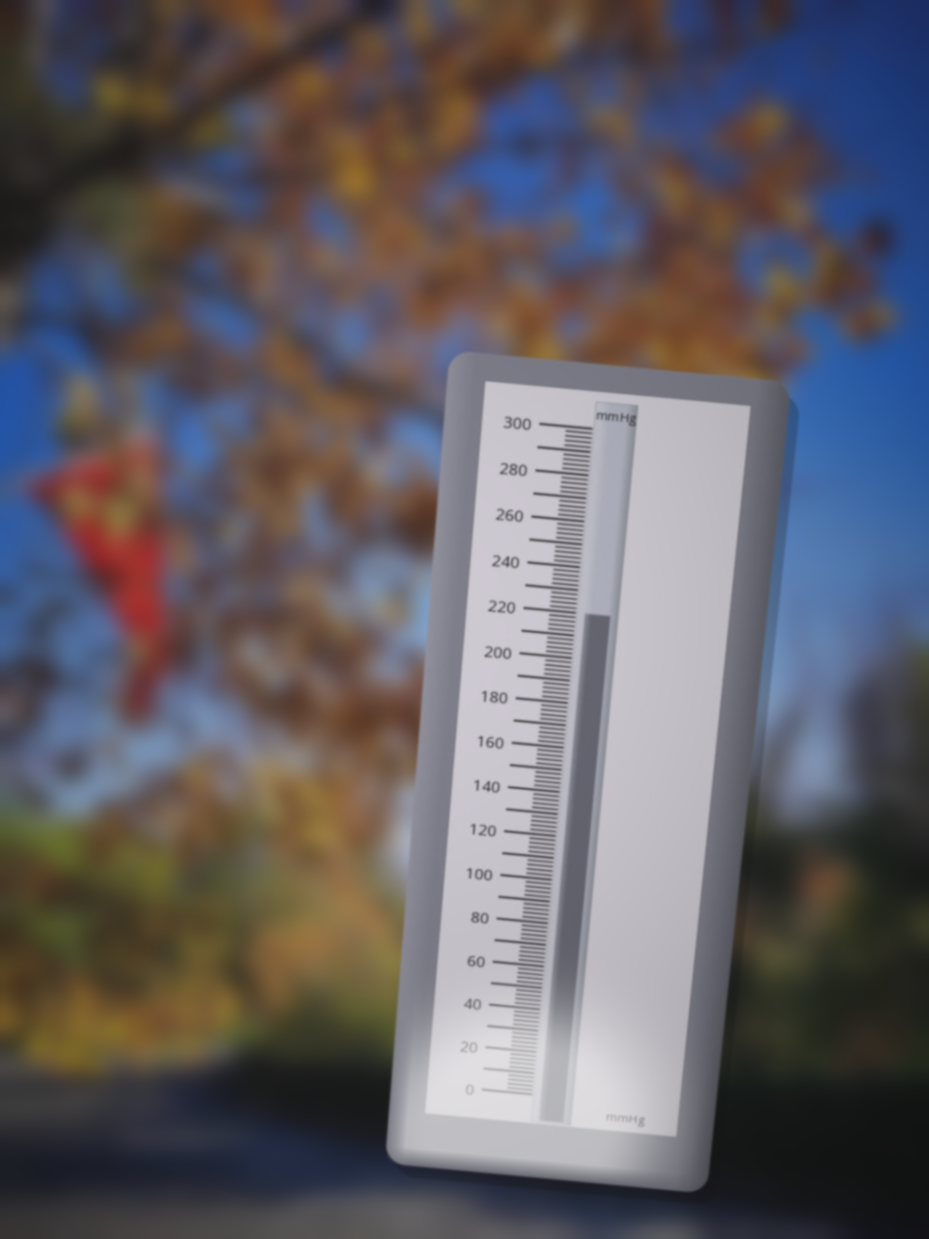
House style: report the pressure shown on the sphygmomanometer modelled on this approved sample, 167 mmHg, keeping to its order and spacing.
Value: 220 mmHg
